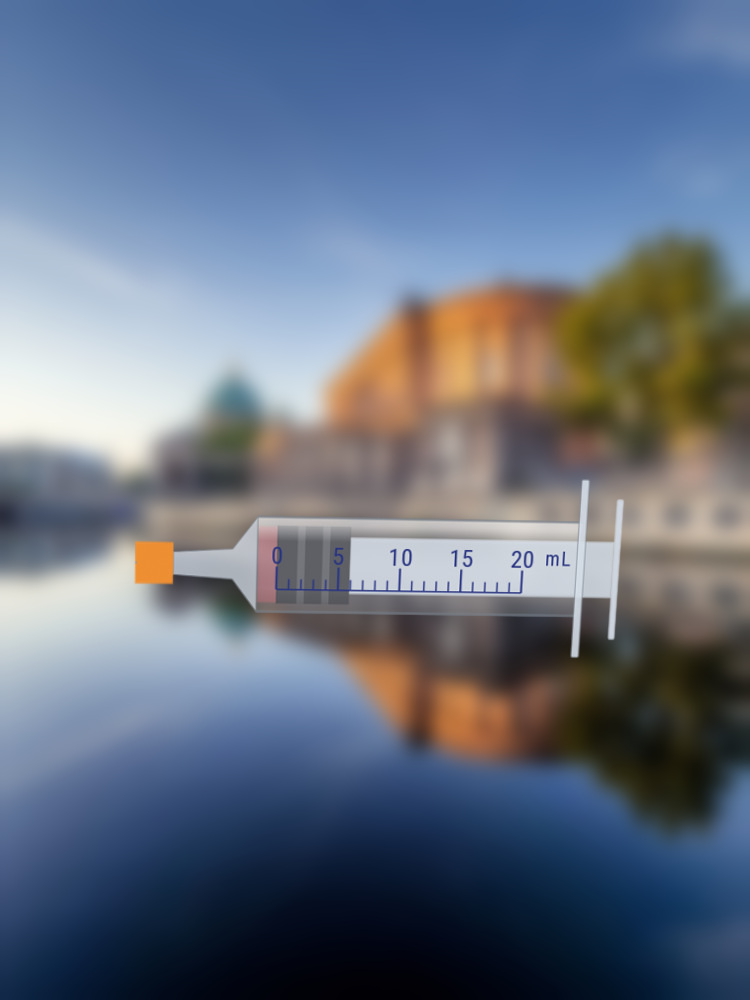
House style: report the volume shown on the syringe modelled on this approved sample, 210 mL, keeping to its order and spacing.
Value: 0 mL
